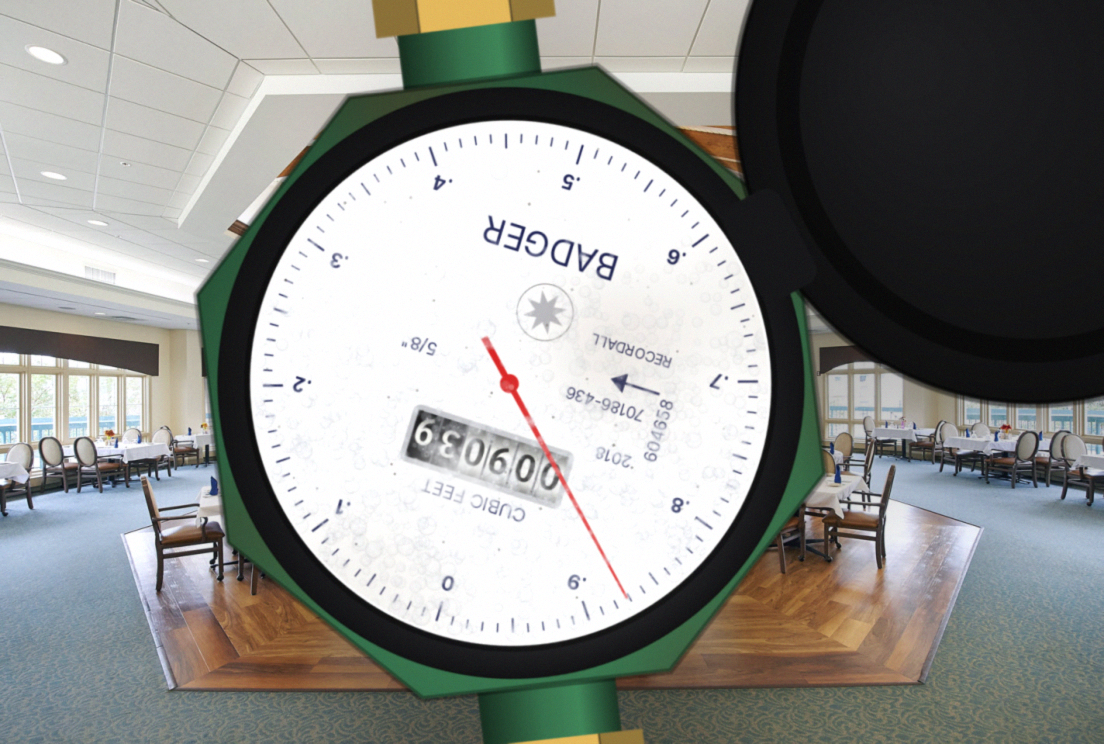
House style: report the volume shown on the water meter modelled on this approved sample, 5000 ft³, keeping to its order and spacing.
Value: 9038.87 ft³
